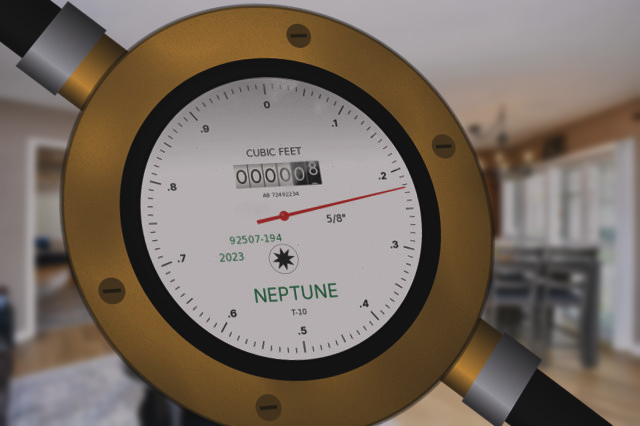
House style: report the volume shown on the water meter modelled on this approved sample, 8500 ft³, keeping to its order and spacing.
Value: 8.22 ft³
